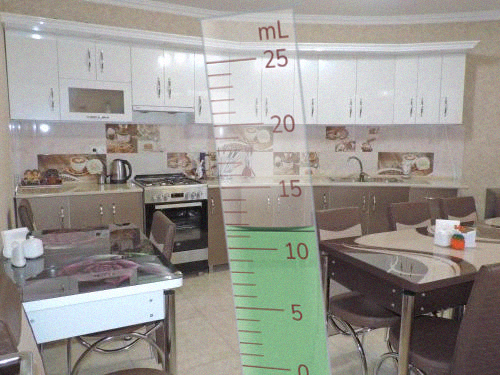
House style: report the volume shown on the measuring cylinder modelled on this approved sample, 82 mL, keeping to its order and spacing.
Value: 11.5 mL
